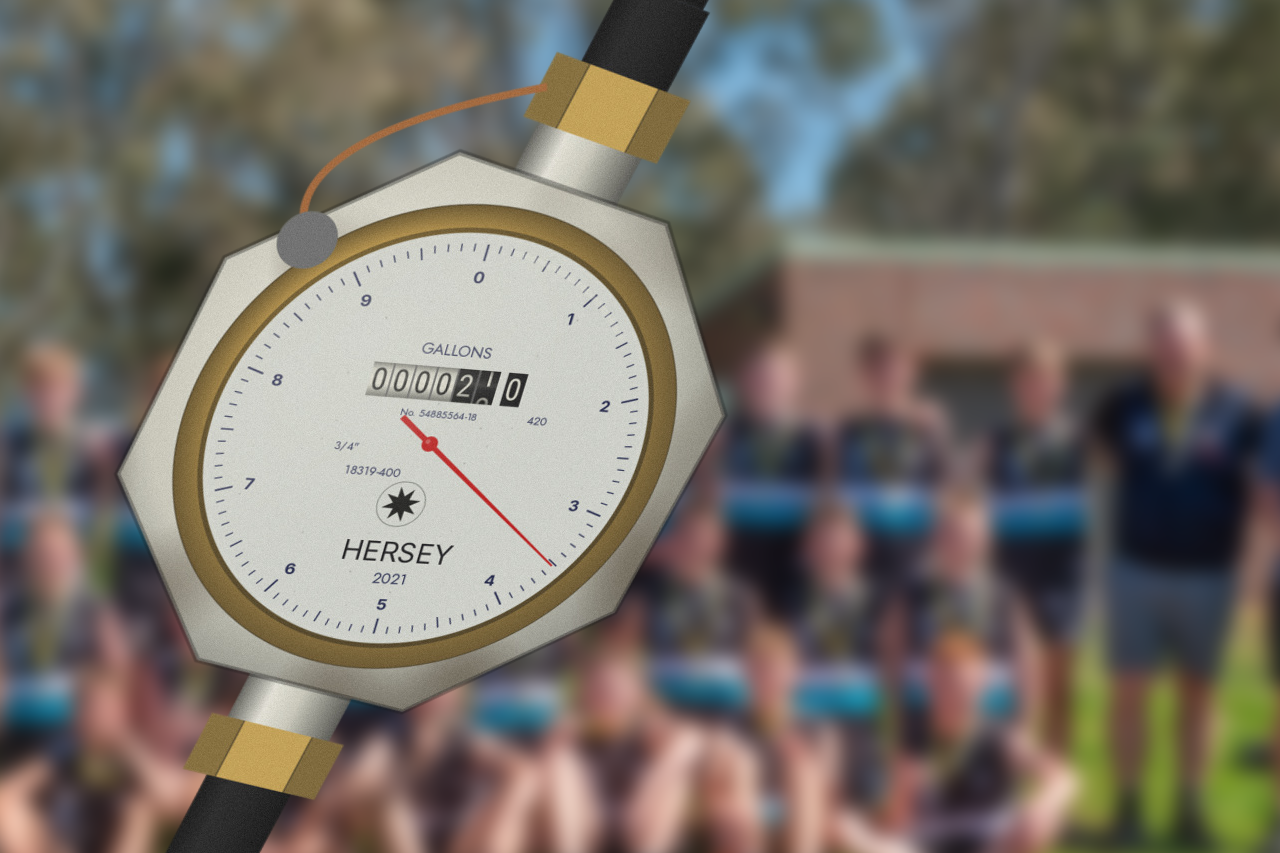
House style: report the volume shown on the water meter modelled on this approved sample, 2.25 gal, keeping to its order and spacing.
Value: 213.5 gal
